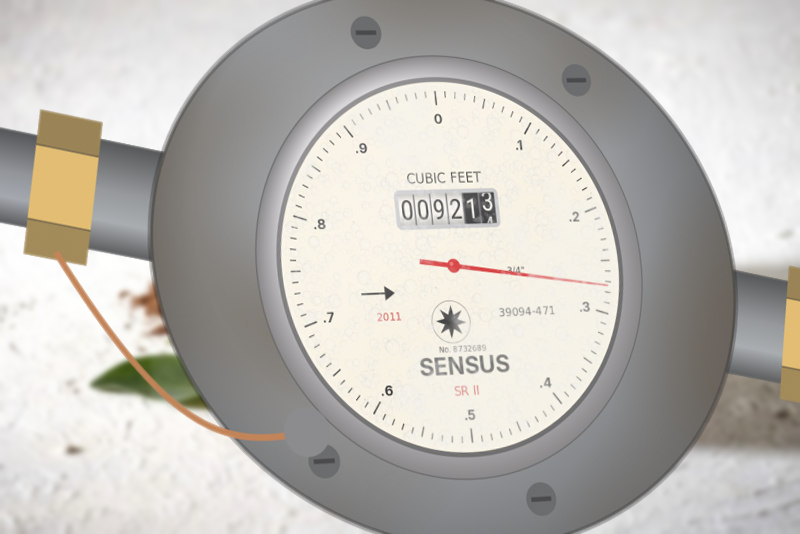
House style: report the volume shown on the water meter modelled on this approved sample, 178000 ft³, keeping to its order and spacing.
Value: 9213.27 ft³
